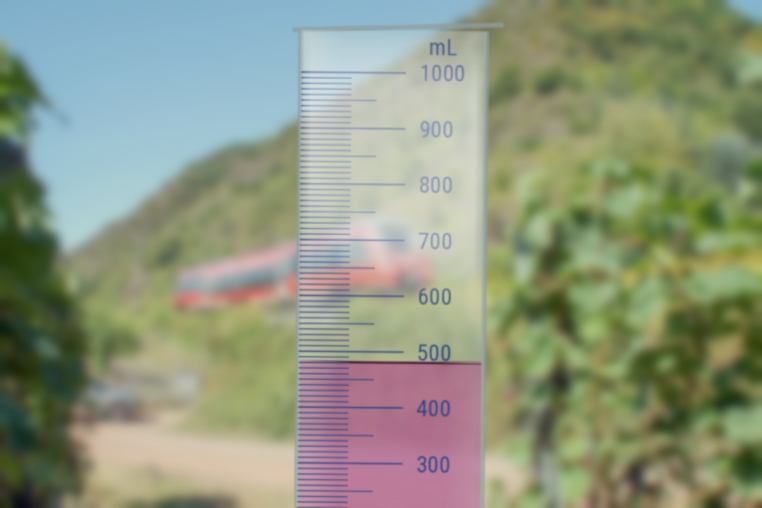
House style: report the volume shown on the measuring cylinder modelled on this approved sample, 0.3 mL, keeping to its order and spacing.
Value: 480 mL
